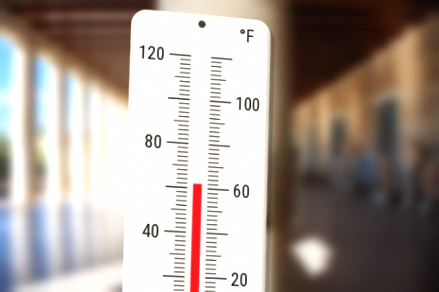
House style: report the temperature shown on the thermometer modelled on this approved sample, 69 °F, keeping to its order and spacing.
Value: 62 °F
